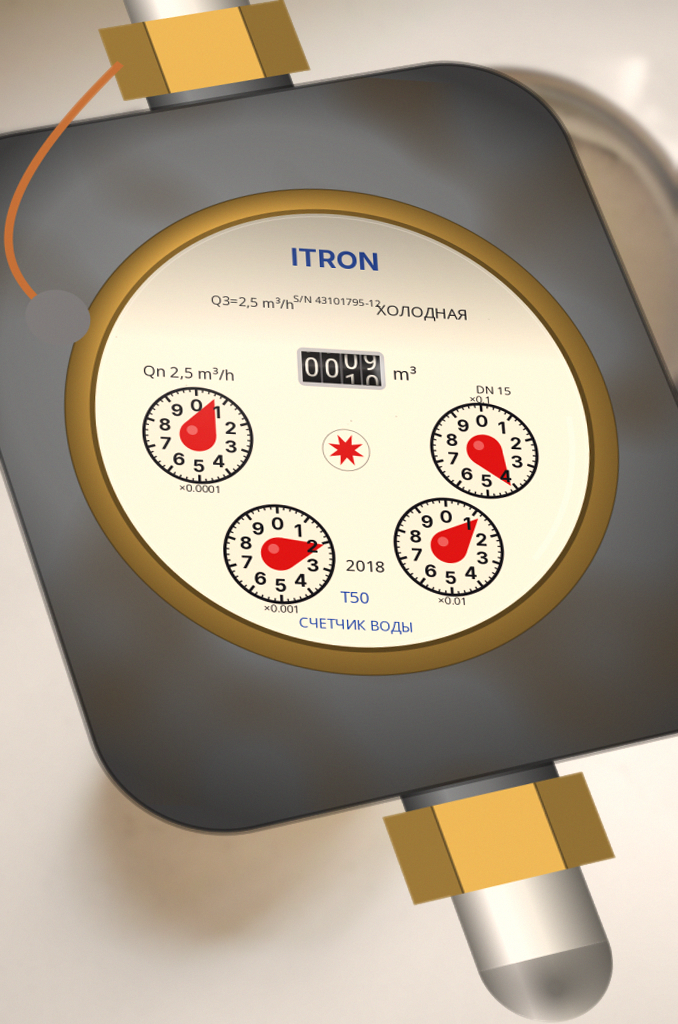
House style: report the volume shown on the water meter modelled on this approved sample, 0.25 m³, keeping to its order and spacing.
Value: 9.4120 m³
